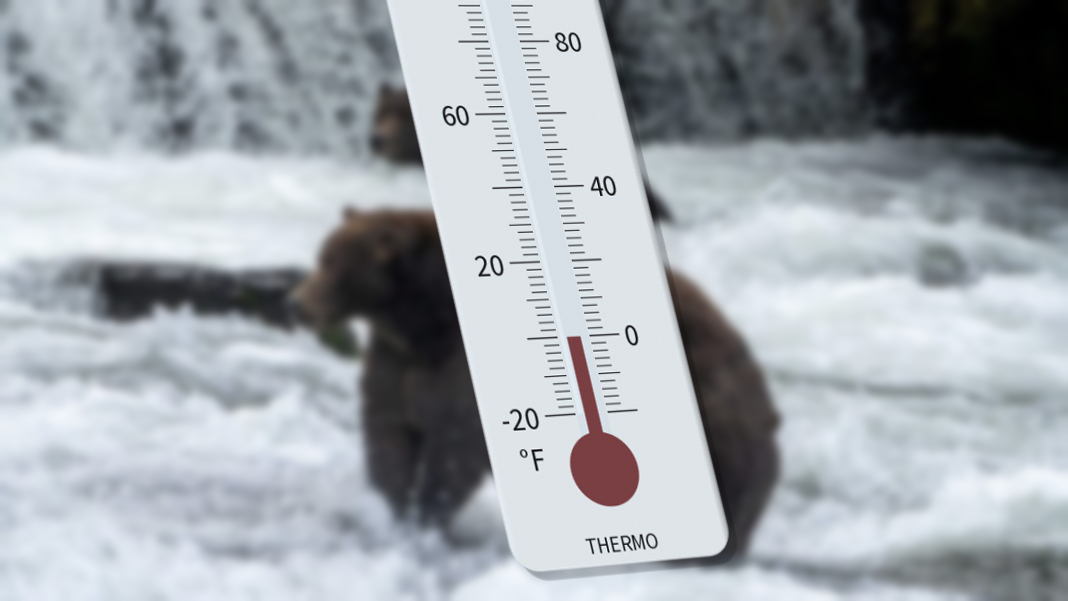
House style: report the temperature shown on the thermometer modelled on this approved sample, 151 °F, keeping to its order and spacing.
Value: 0 °F
